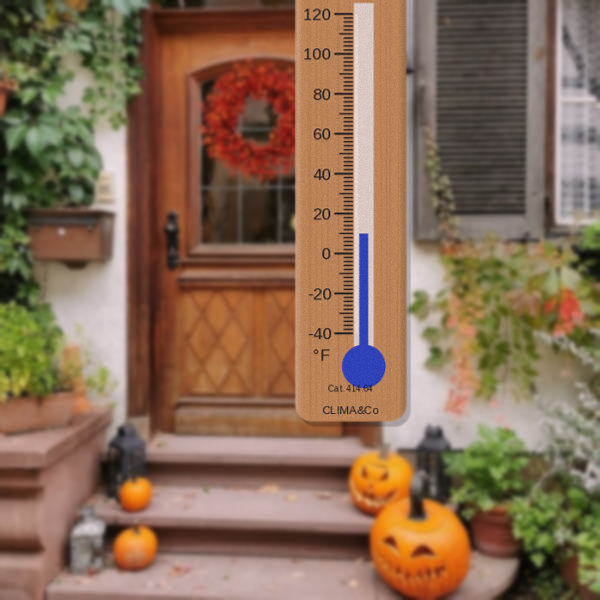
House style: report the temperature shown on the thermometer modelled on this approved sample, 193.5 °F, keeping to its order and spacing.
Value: 10 °F
